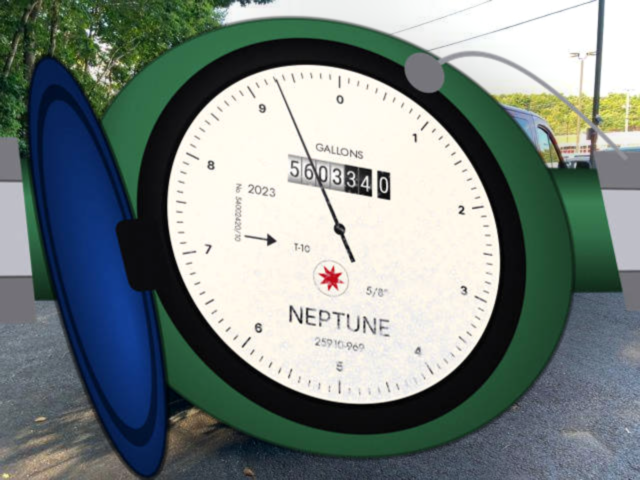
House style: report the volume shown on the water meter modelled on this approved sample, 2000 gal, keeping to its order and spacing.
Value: 5603339.3 gal
